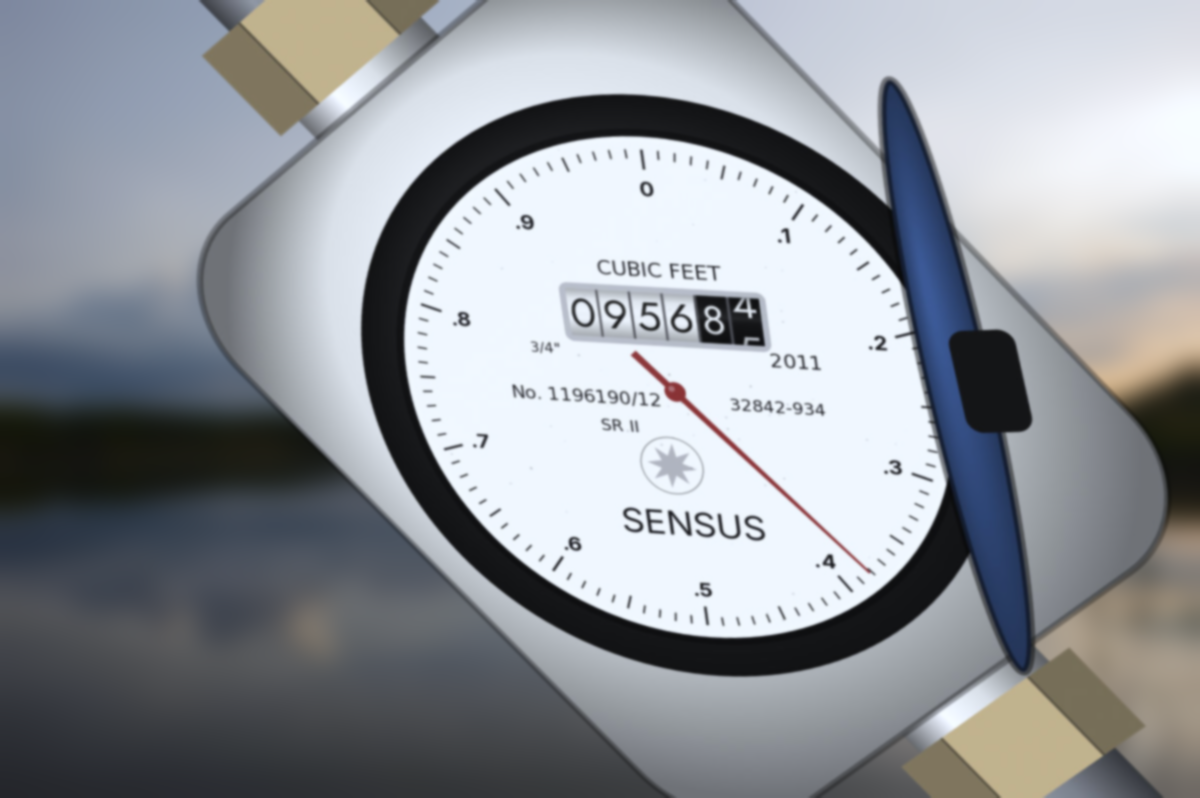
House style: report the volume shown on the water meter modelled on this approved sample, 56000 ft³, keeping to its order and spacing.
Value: 95684.38 ft³
